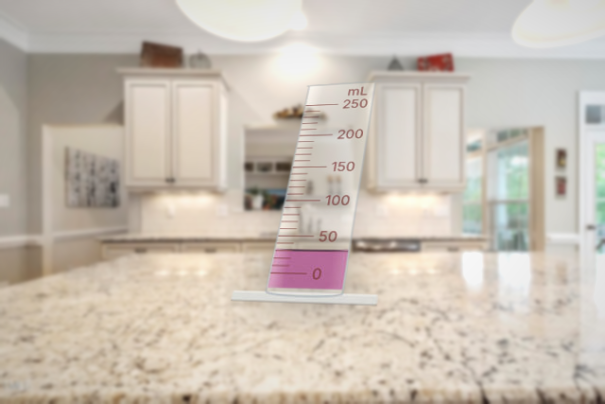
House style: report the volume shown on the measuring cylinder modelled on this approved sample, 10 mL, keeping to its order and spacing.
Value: 30 mL
